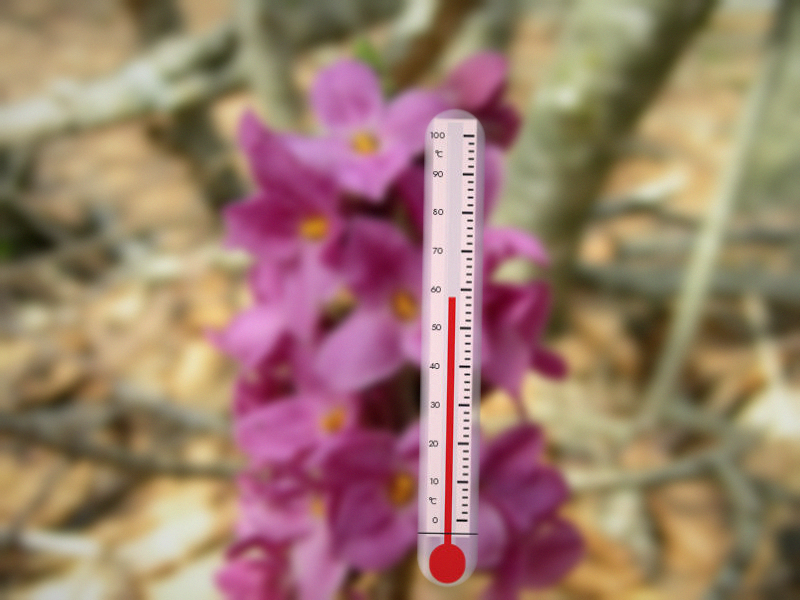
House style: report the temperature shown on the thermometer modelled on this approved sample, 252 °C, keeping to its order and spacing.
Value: 58 °C
